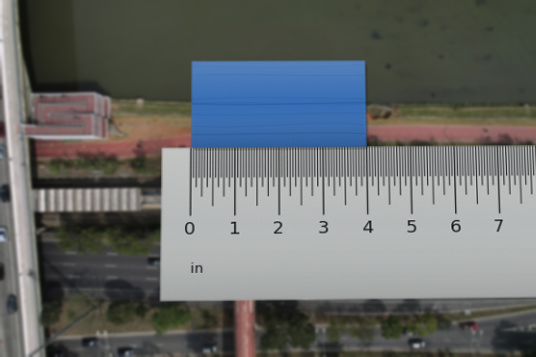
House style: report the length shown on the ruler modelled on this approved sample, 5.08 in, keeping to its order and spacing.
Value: 4 in
